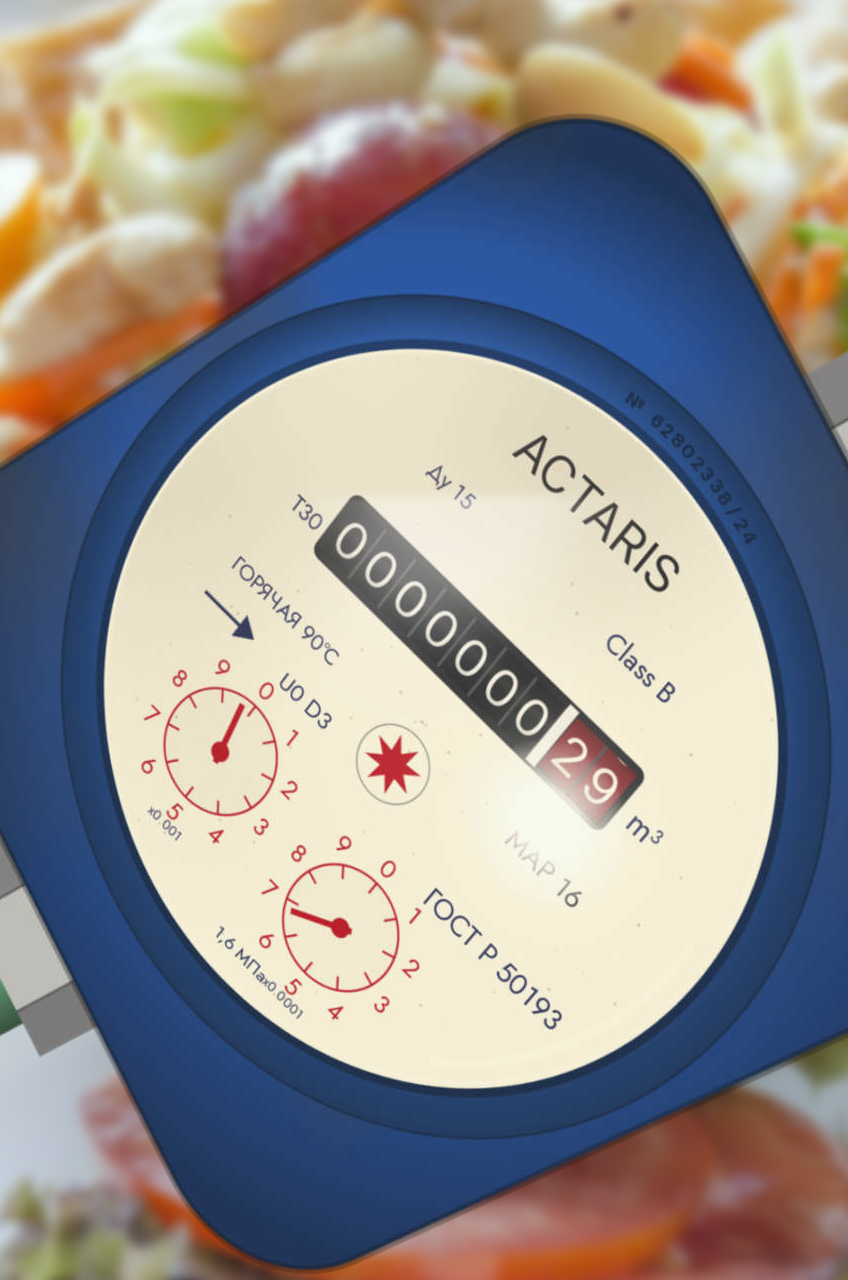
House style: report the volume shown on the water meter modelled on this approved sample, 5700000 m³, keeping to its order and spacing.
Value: 0.2896 m³
